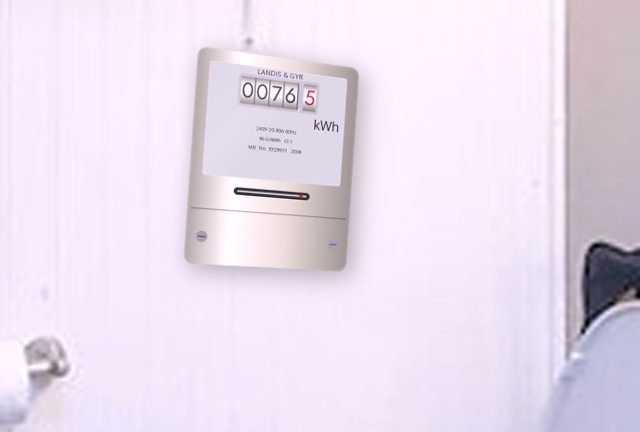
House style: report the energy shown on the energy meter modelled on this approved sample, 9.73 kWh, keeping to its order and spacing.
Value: 76.5 kWh
